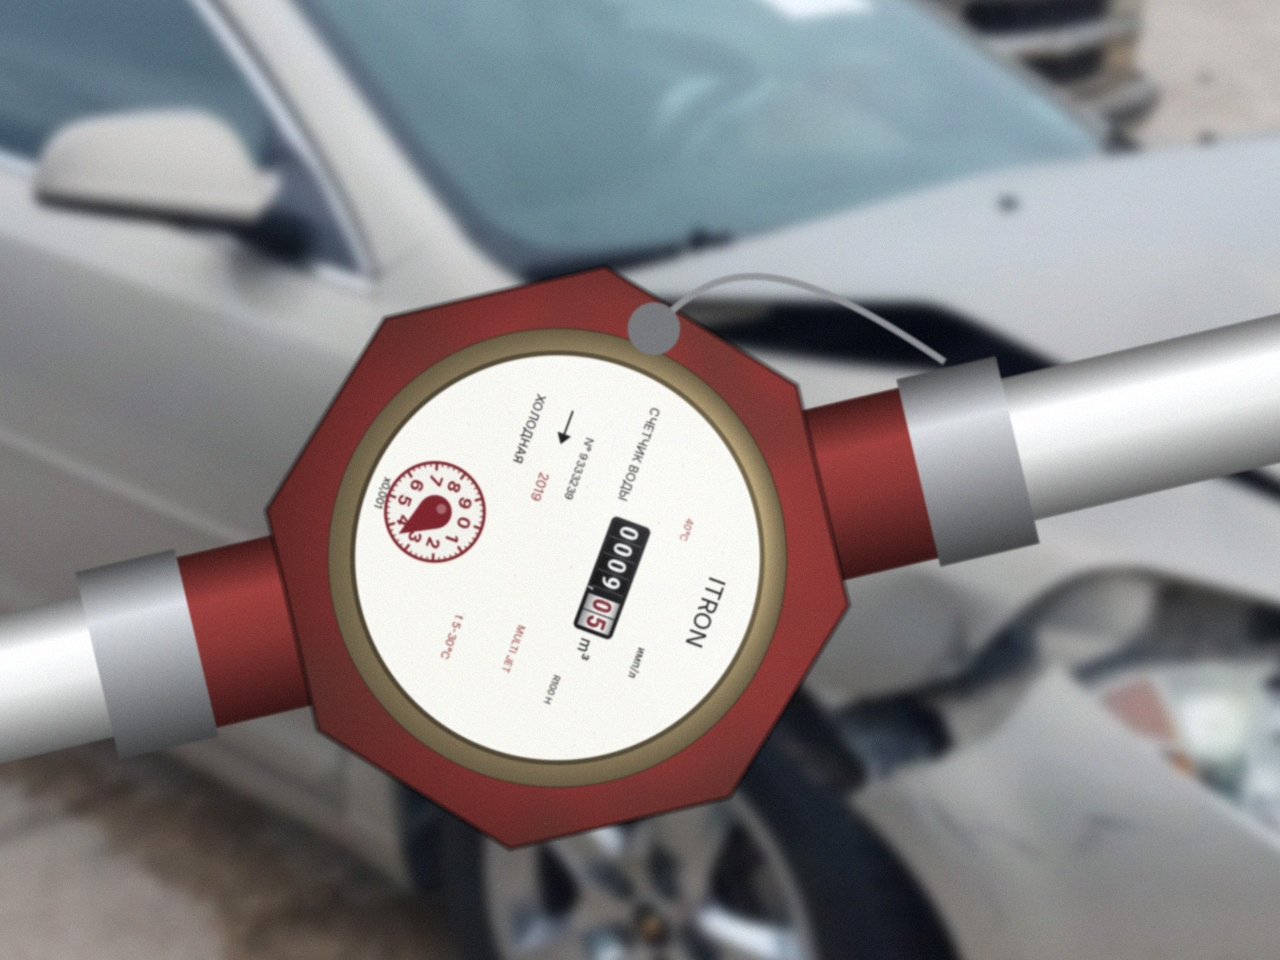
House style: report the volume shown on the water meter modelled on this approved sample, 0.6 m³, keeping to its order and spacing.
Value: 9.053 m³
